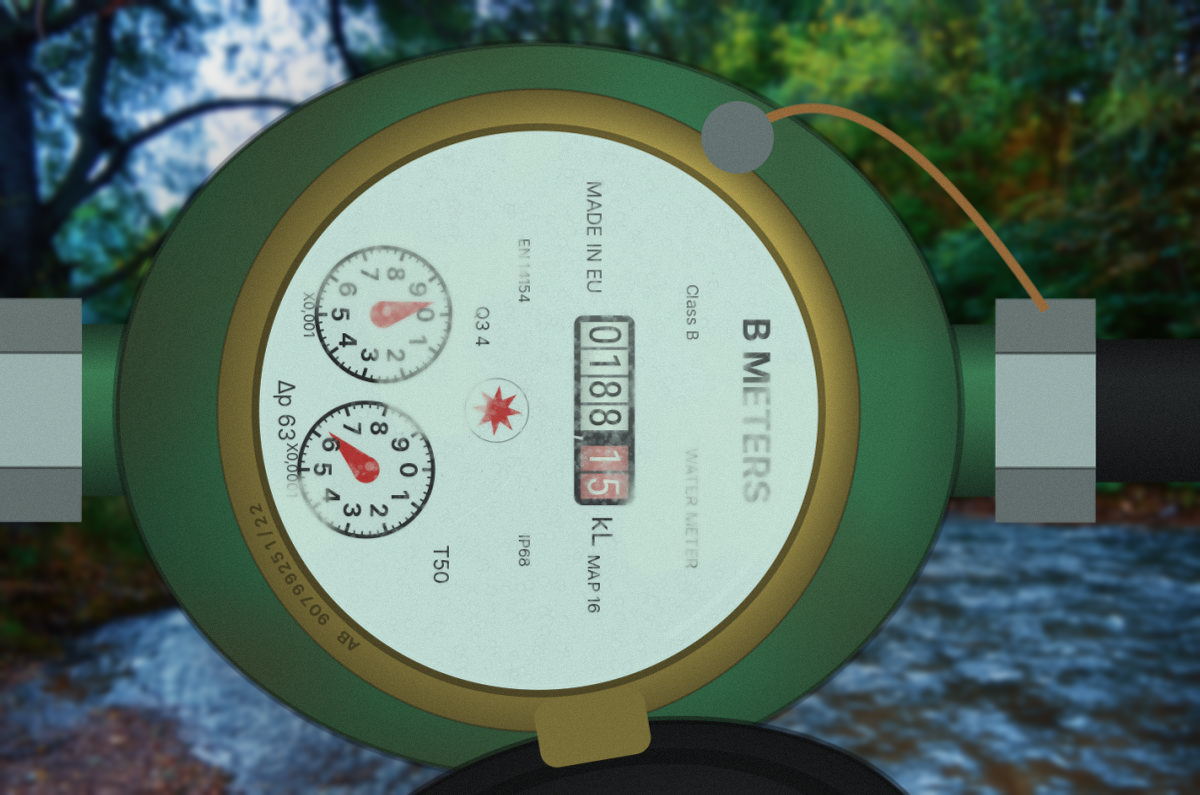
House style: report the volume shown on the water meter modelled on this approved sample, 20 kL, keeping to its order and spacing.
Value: 188.1496 kL
